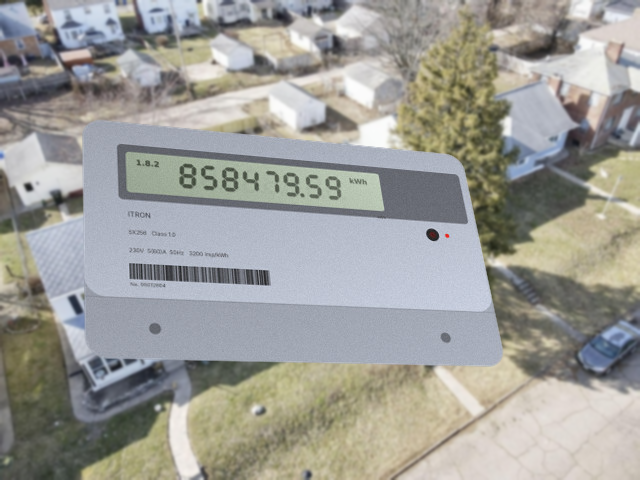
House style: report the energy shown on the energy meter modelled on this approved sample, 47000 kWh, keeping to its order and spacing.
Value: 858479.59 kWh
